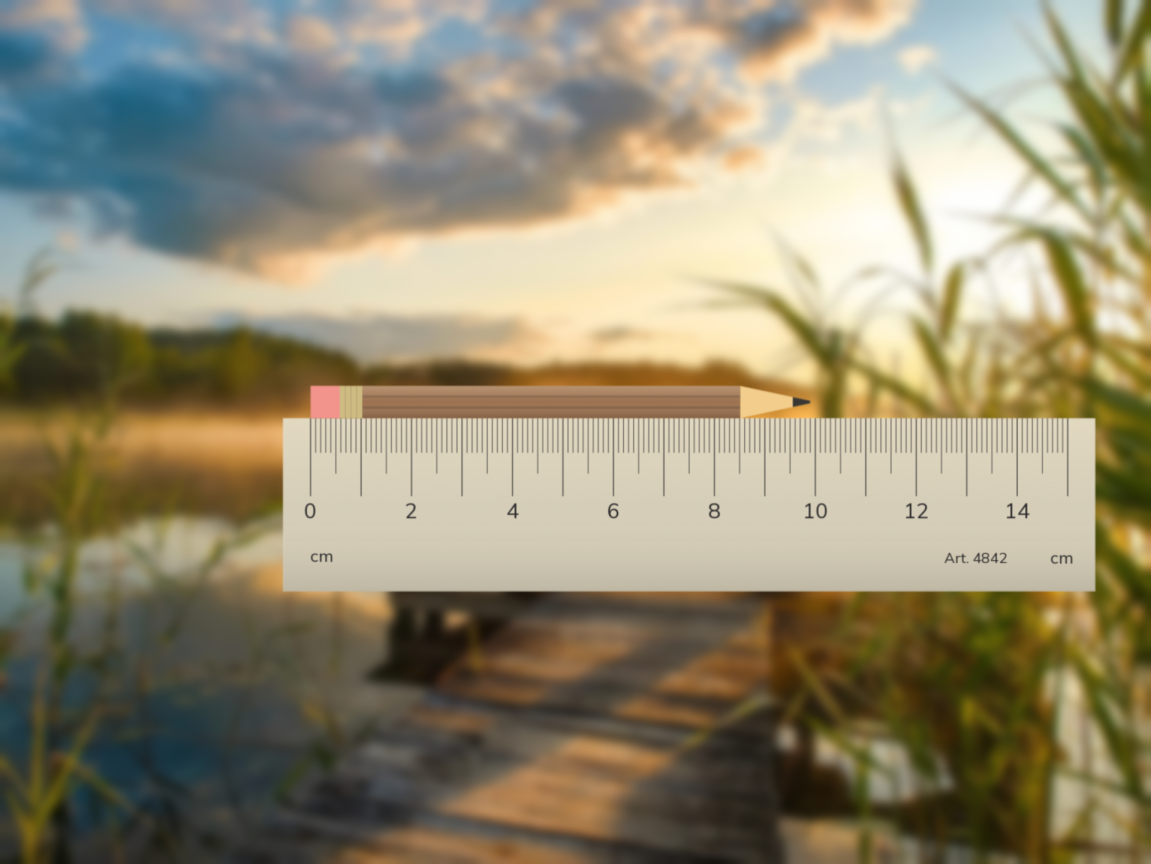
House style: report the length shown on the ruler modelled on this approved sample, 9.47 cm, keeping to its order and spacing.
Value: 9.9 cm
